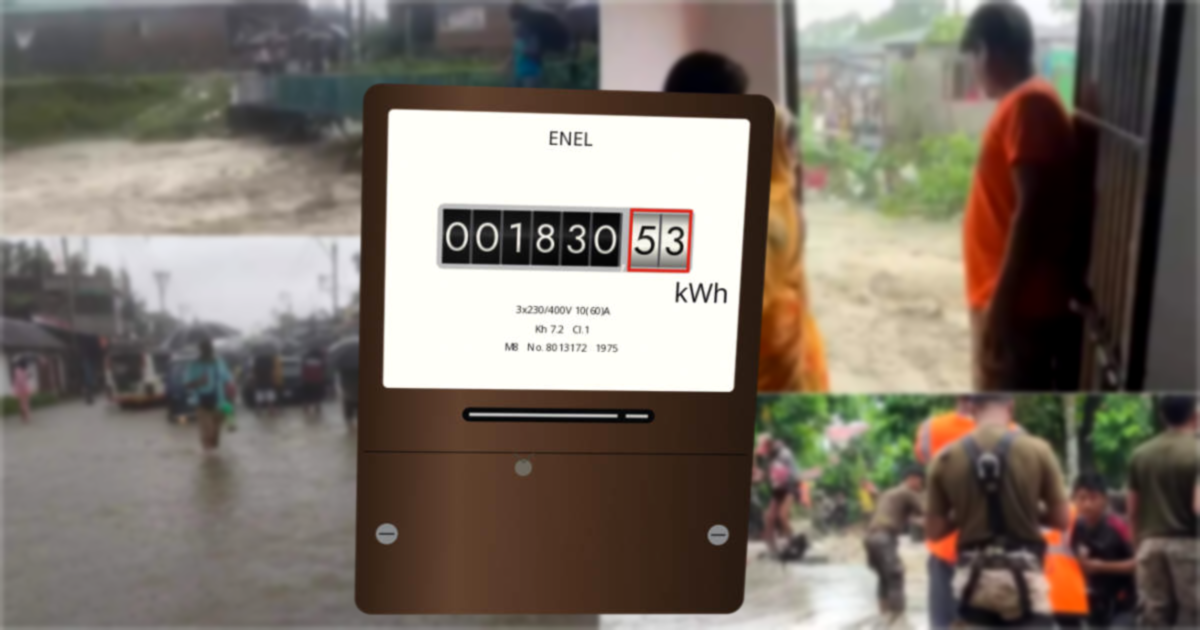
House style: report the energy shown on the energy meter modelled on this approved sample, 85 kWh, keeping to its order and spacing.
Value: 1830.53 kWh
